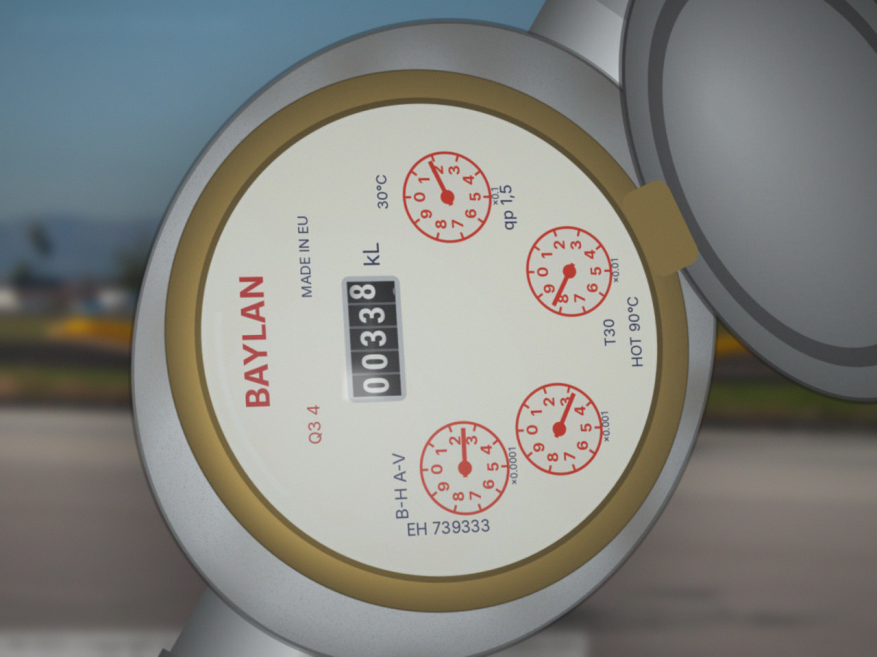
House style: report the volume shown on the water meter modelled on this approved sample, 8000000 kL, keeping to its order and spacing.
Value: 338.1832 kL
